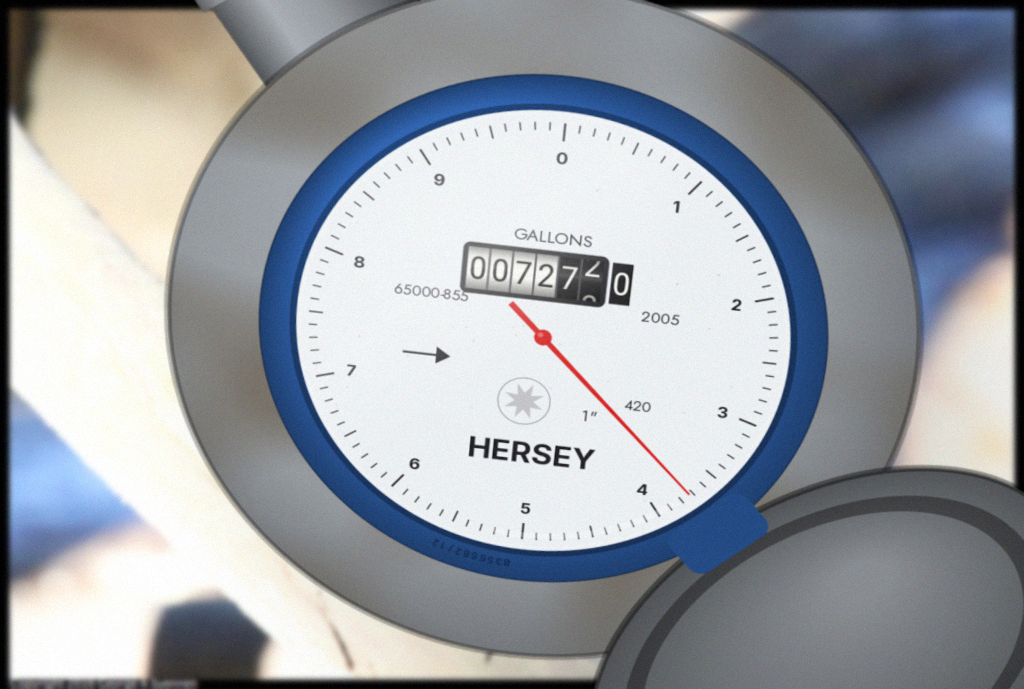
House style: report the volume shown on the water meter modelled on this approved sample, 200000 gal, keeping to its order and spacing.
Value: 72723.7 gal
